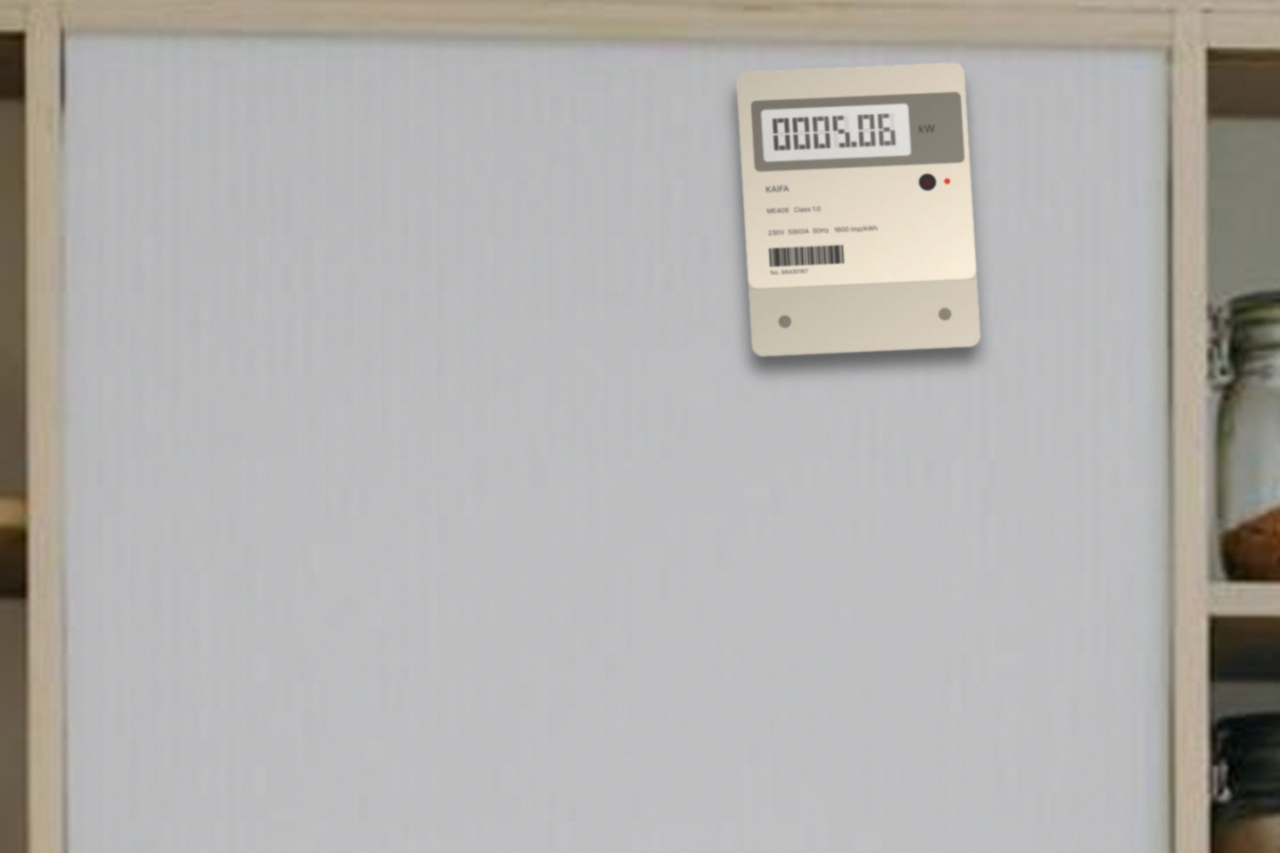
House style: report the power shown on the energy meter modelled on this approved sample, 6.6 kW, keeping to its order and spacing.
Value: 5.06 kW
